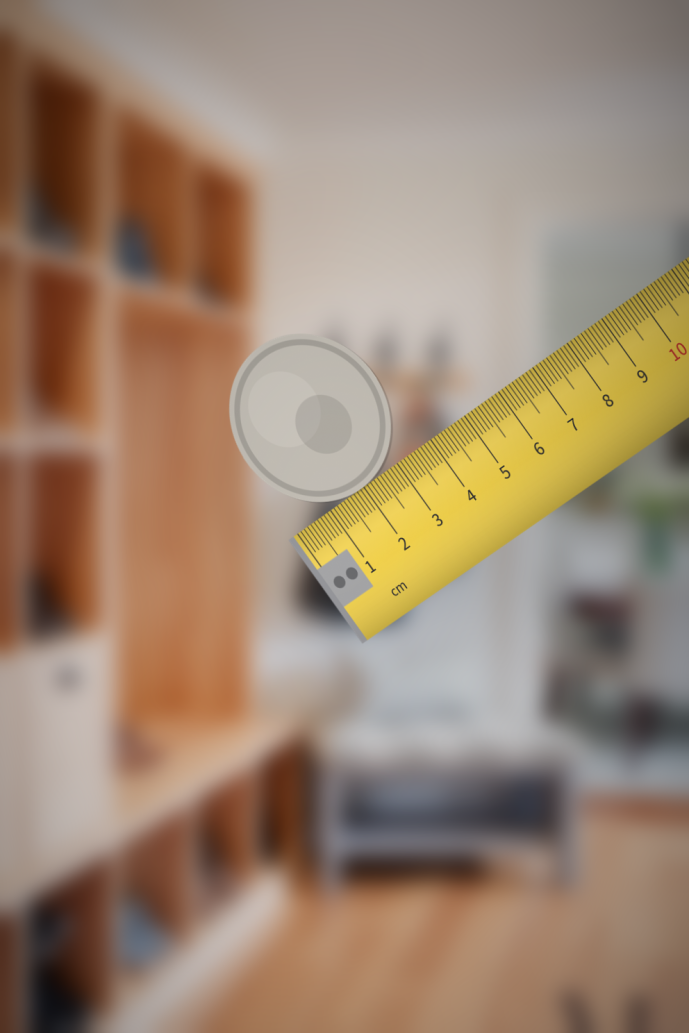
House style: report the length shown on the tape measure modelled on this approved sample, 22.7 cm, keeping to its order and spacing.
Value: 3.8 cm
